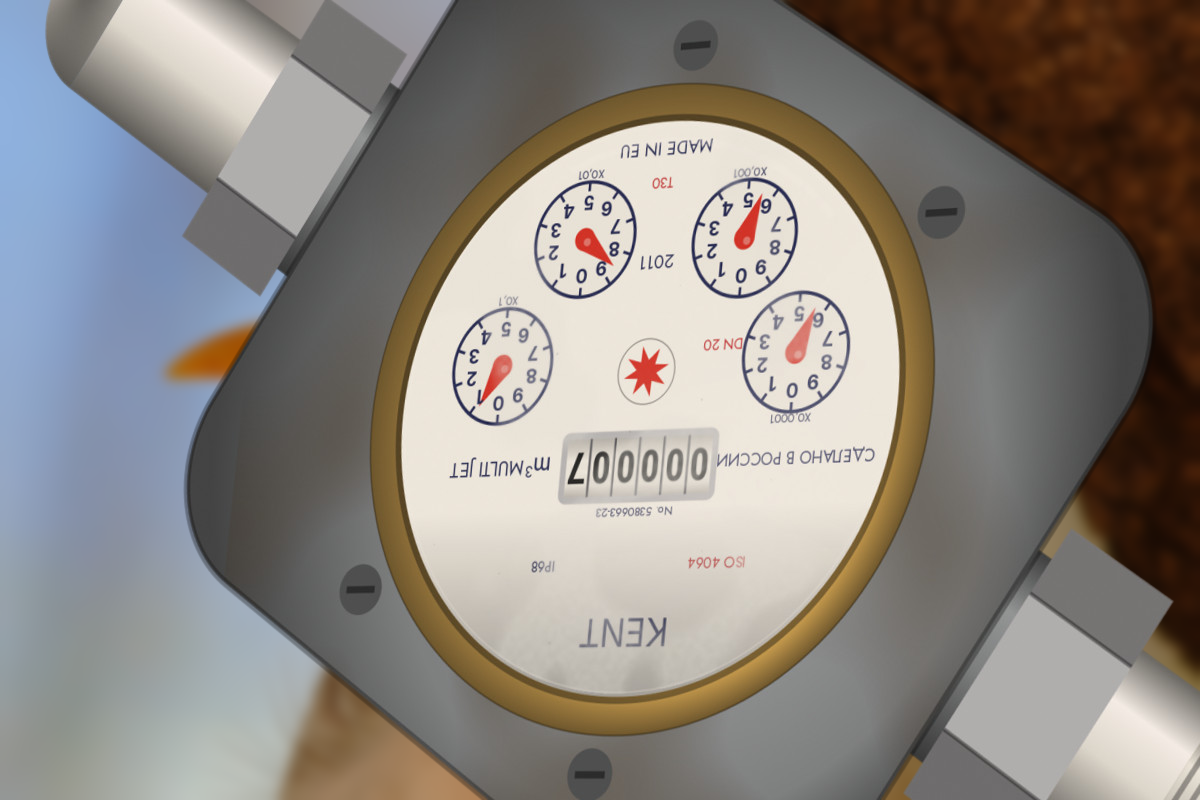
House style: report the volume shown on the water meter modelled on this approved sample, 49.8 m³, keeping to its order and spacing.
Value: 7.0855 m³
